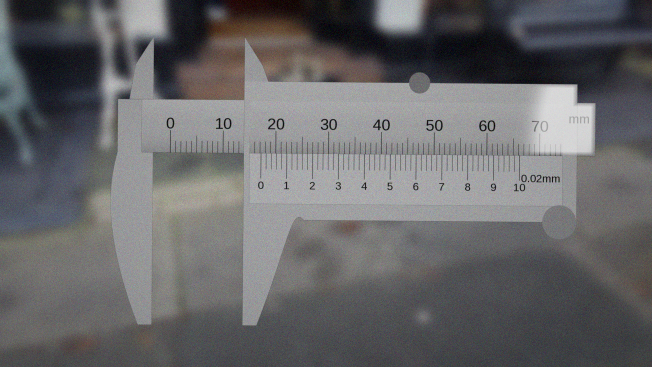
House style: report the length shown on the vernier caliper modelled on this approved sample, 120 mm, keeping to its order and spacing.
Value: 17.2 mm
